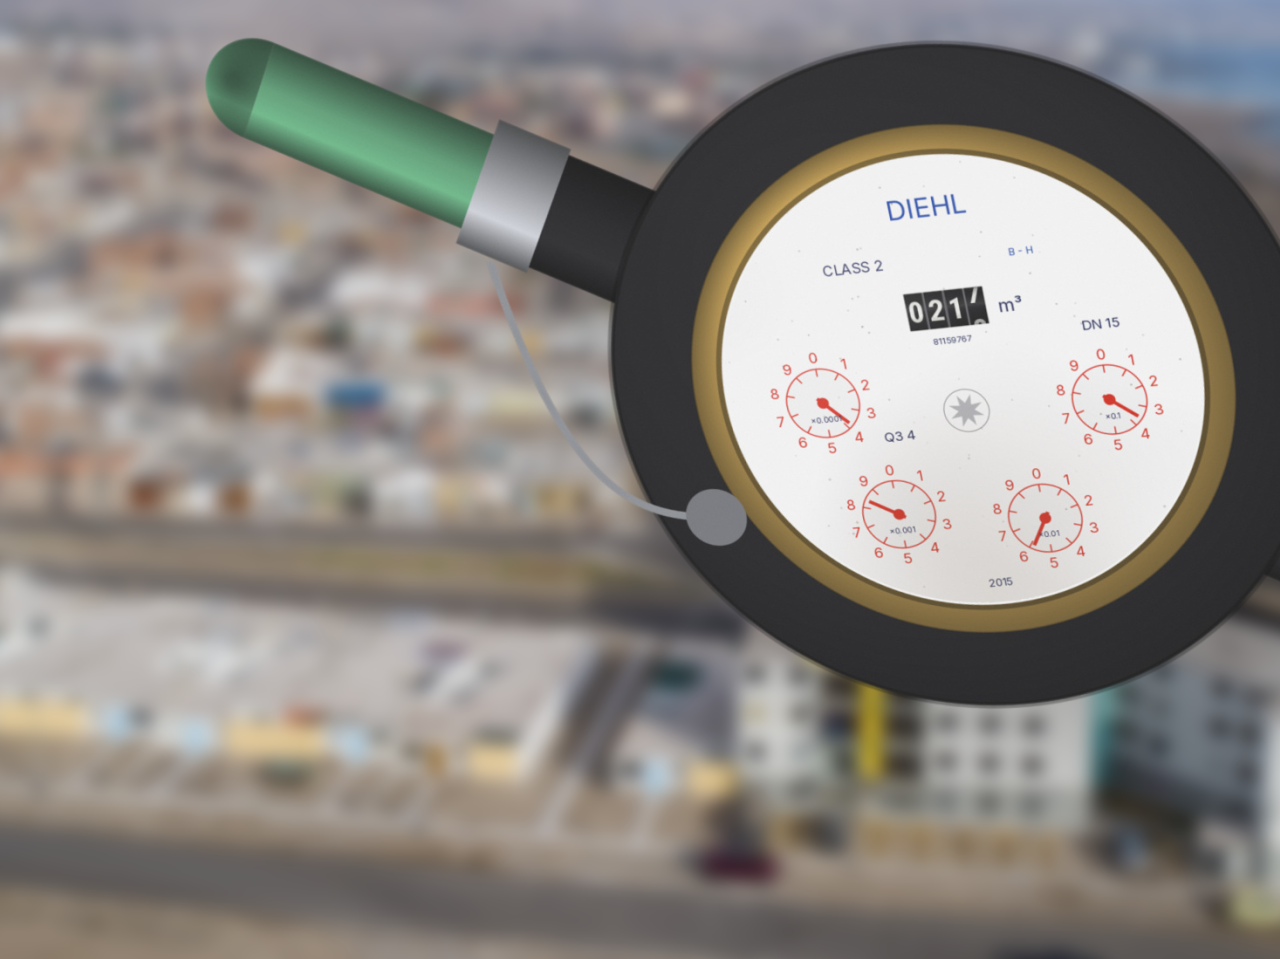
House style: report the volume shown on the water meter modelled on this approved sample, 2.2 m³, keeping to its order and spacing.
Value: 217.3583 m³
